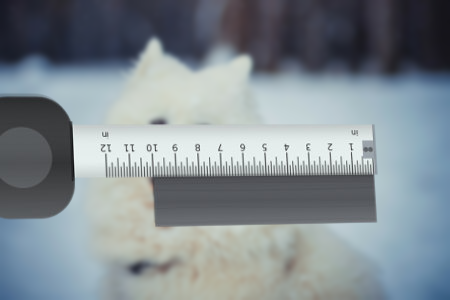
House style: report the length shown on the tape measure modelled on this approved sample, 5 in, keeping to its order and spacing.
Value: 10 in
